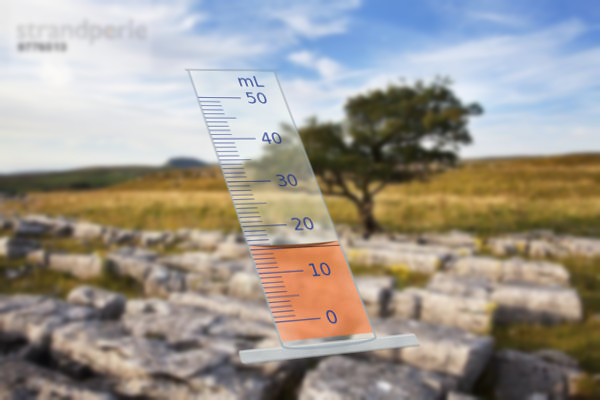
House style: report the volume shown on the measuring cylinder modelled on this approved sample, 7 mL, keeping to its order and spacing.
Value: 15 mL
